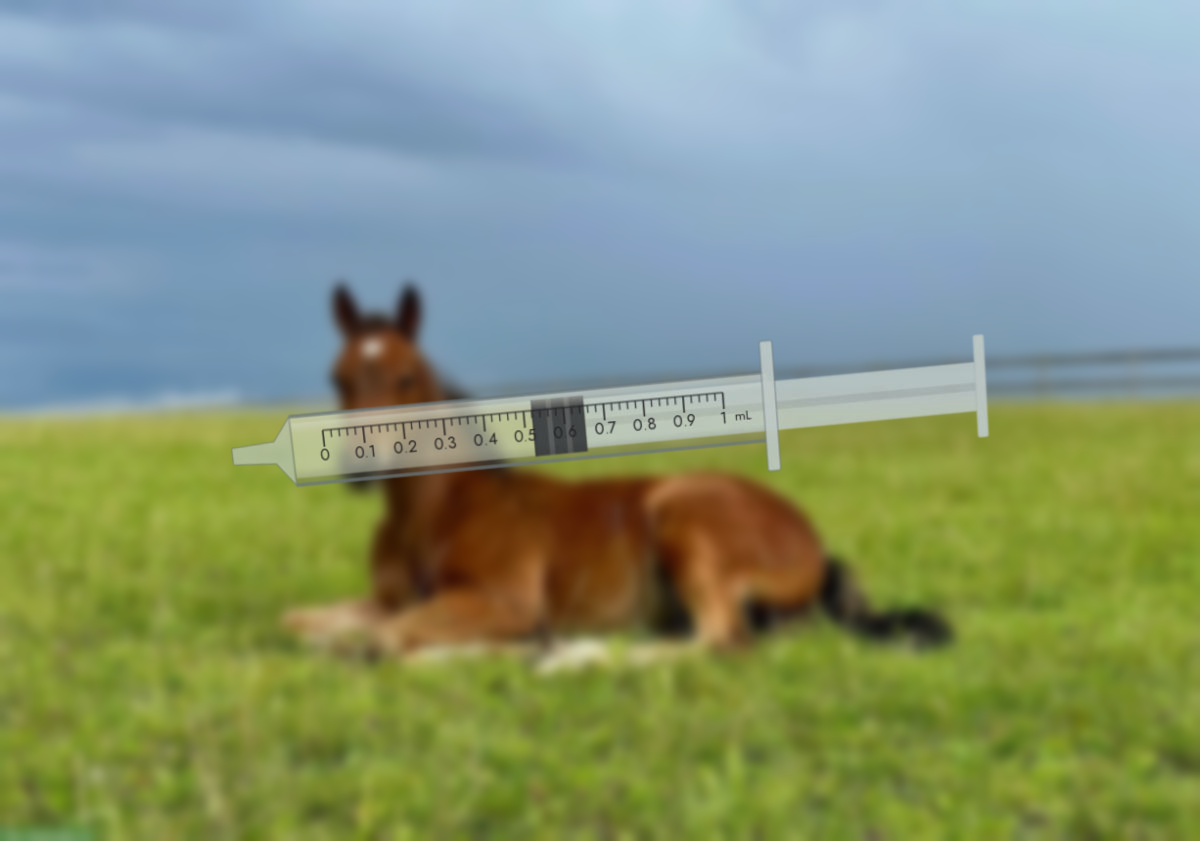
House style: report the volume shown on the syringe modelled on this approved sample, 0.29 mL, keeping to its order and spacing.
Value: 0.52 mL
